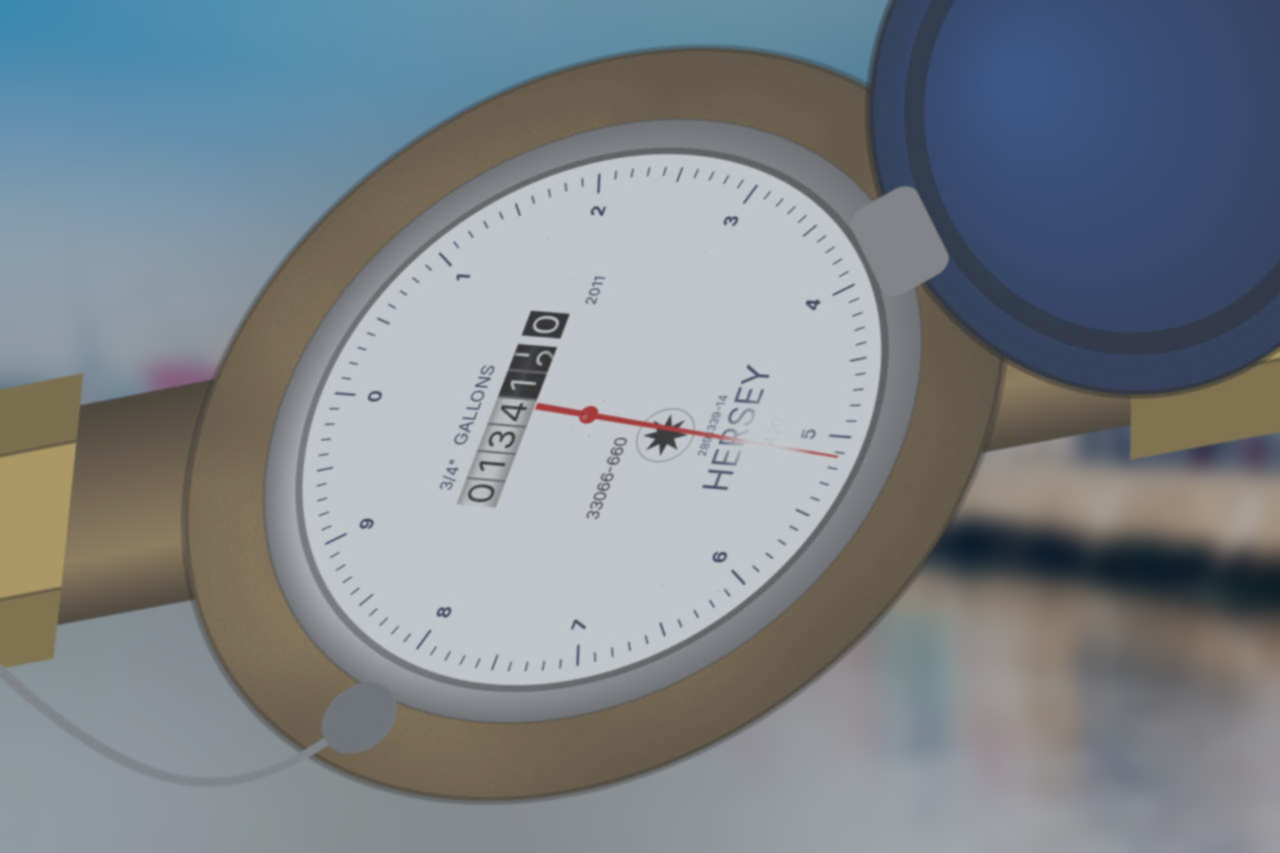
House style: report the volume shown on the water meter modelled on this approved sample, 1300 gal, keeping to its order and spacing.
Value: 134115.1 gal
